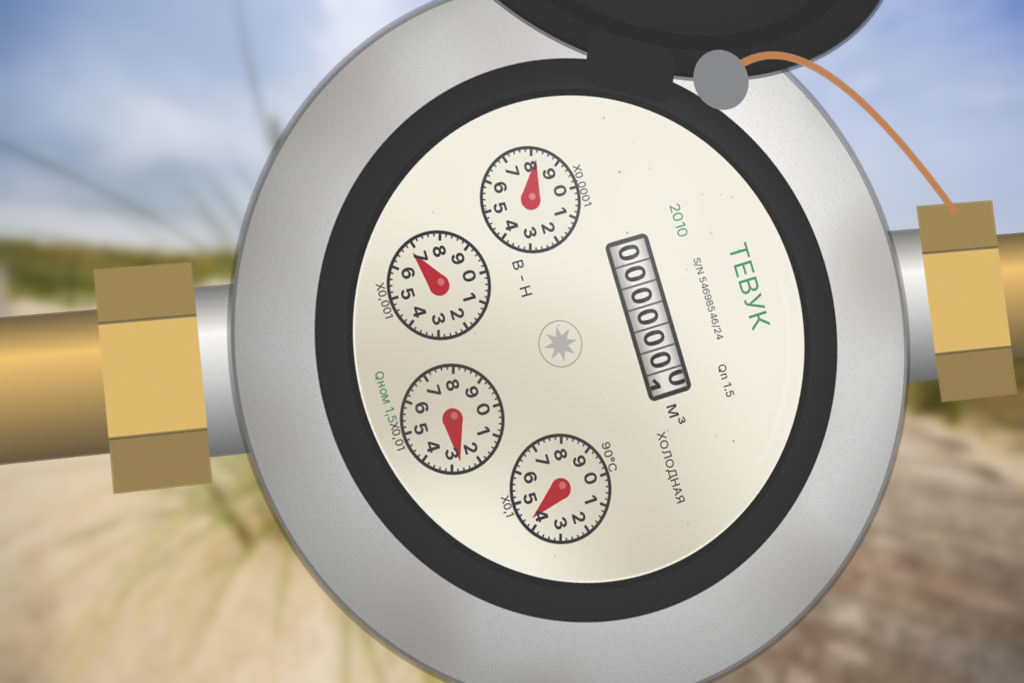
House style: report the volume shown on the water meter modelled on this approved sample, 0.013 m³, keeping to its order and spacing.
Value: 0.4268 m³
